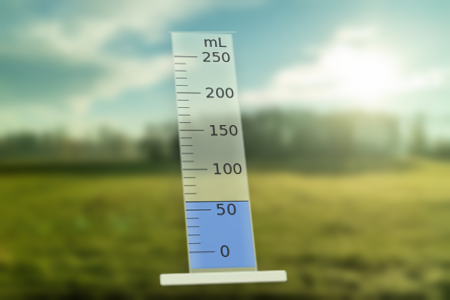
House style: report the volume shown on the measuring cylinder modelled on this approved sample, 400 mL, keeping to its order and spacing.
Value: 60 mL
